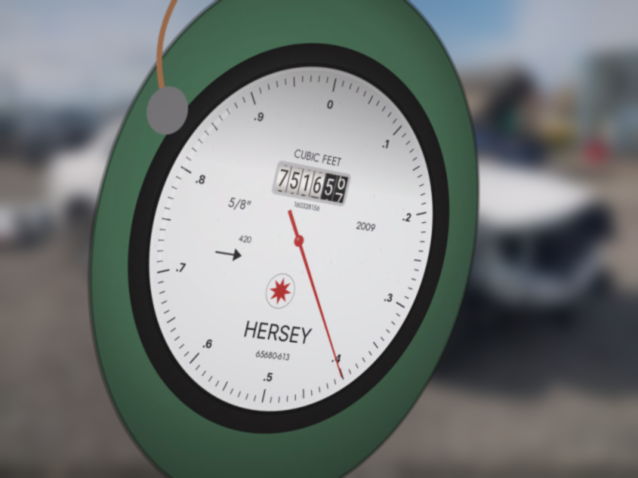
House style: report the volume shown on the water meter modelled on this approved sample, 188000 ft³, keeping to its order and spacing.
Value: 751656.40 ft³
